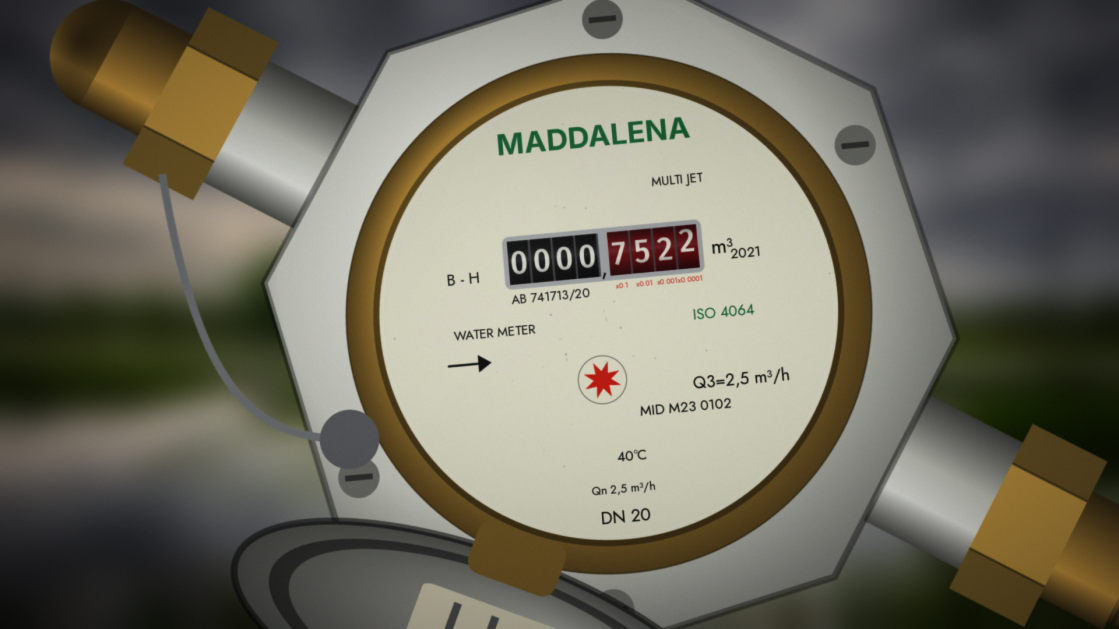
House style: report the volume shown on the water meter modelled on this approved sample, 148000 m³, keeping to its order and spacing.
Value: 0.7522 m³
